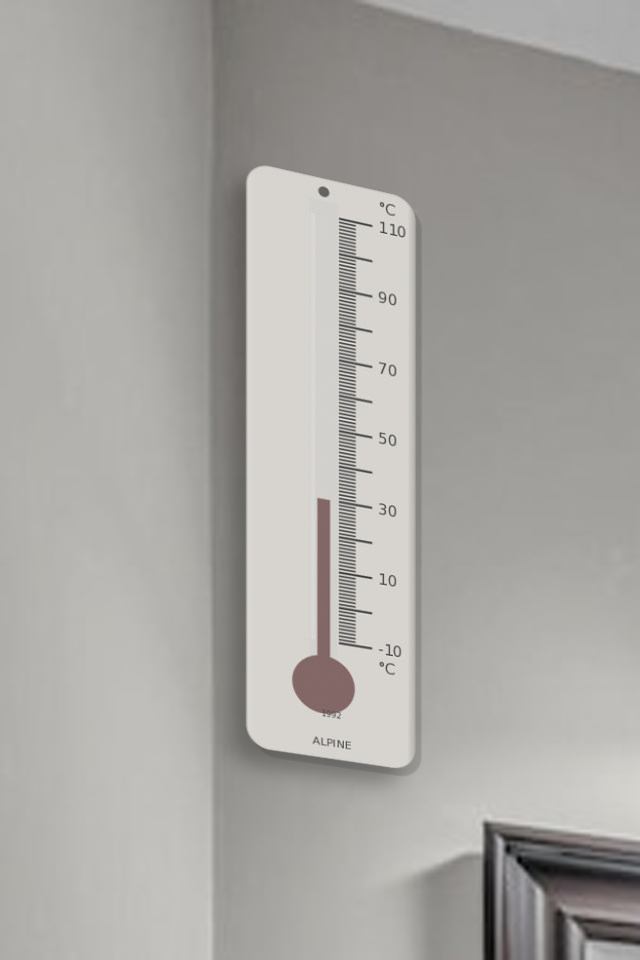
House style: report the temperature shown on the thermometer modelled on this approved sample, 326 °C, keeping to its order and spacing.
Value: 30 °C
